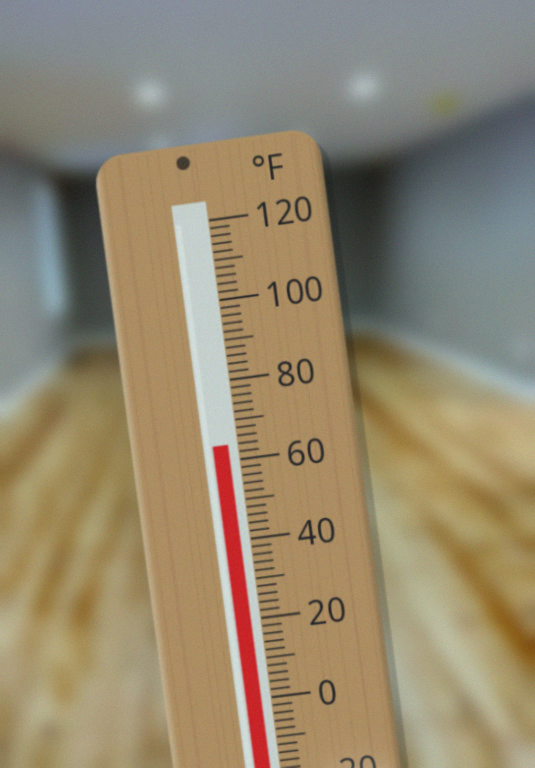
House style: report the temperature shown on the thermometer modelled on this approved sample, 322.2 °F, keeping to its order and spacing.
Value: 64 °F
